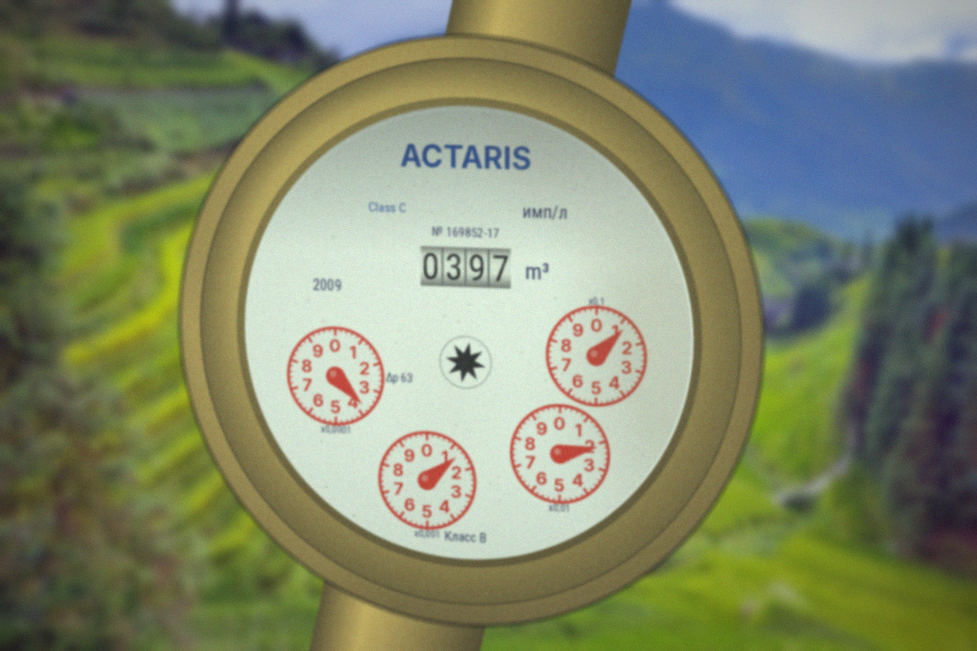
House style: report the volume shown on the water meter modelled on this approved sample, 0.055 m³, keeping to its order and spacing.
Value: 397.1213 m³
